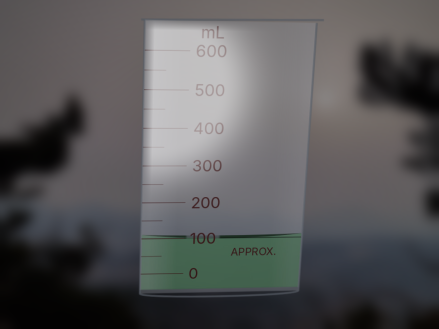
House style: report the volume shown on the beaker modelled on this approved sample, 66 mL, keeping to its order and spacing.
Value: 100 mL
